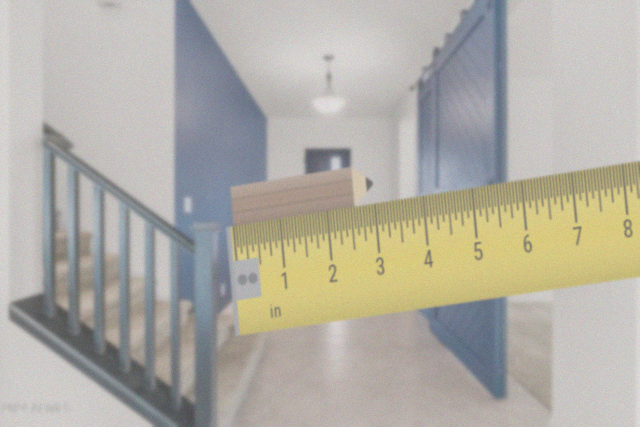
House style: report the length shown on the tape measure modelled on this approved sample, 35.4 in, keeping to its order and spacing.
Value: 3 in
